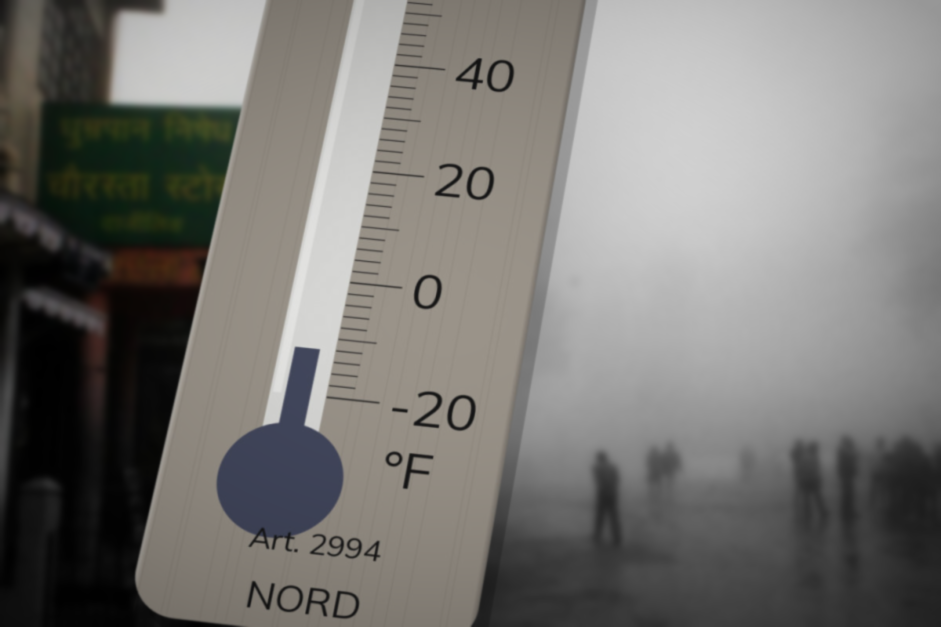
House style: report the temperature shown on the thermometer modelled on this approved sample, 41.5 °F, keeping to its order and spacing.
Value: -12 °F
